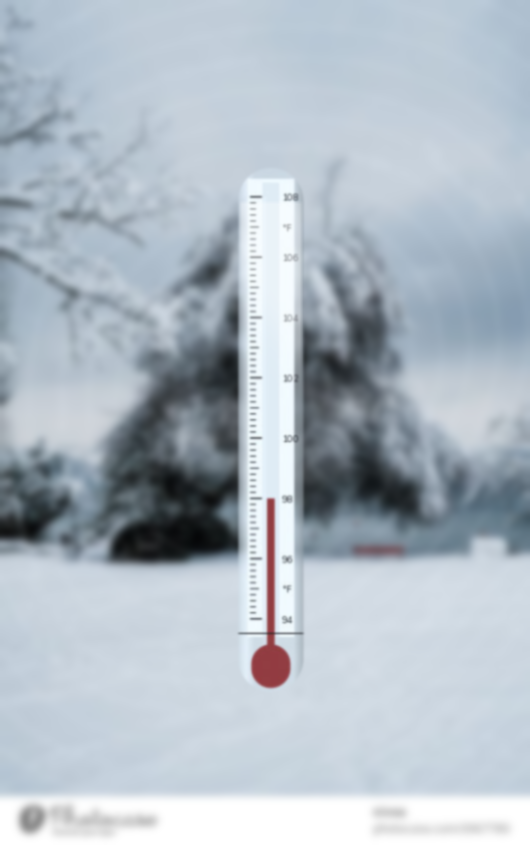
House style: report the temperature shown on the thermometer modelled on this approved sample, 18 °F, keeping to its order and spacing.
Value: 98 °F
